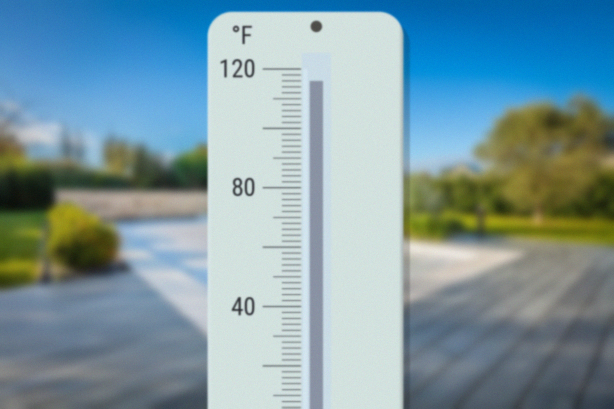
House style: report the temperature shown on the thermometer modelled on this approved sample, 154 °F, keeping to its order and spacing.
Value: 116 °F
